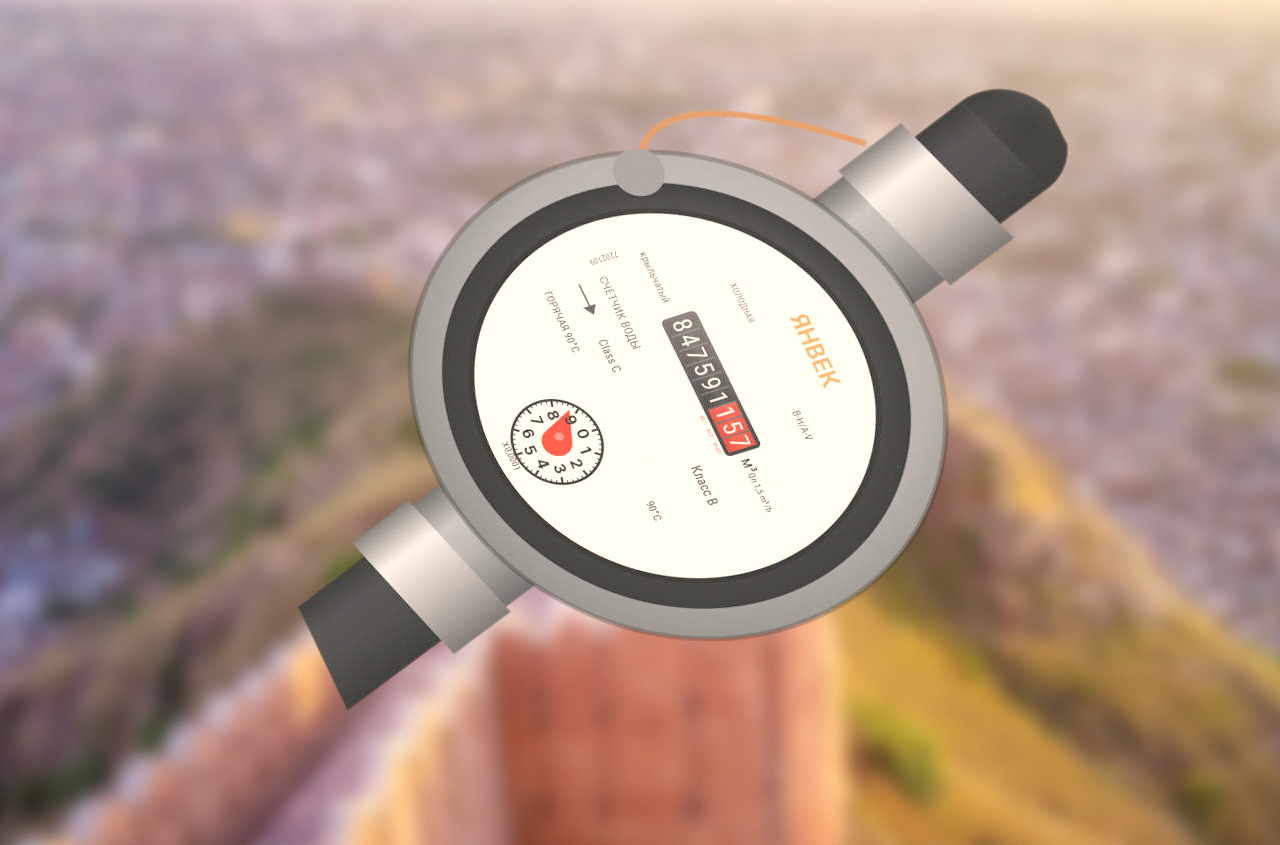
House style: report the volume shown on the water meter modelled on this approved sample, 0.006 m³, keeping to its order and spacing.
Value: 847591.1578 m³
